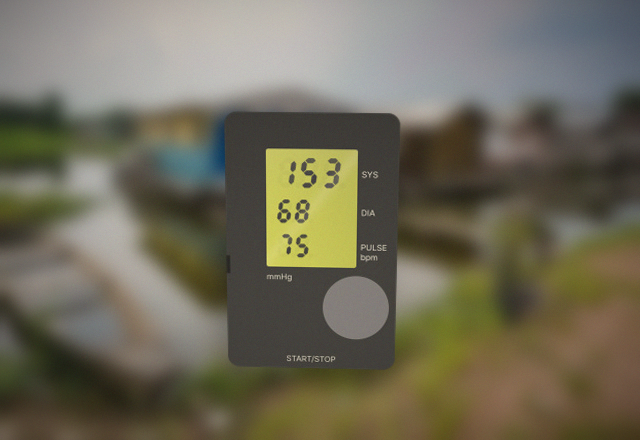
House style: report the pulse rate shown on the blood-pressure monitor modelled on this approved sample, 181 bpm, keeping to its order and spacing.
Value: 75 bpm
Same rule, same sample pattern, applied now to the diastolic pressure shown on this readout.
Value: 68 mmHg
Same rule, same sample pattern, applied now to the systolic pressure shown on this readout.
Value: 153 mmHg
